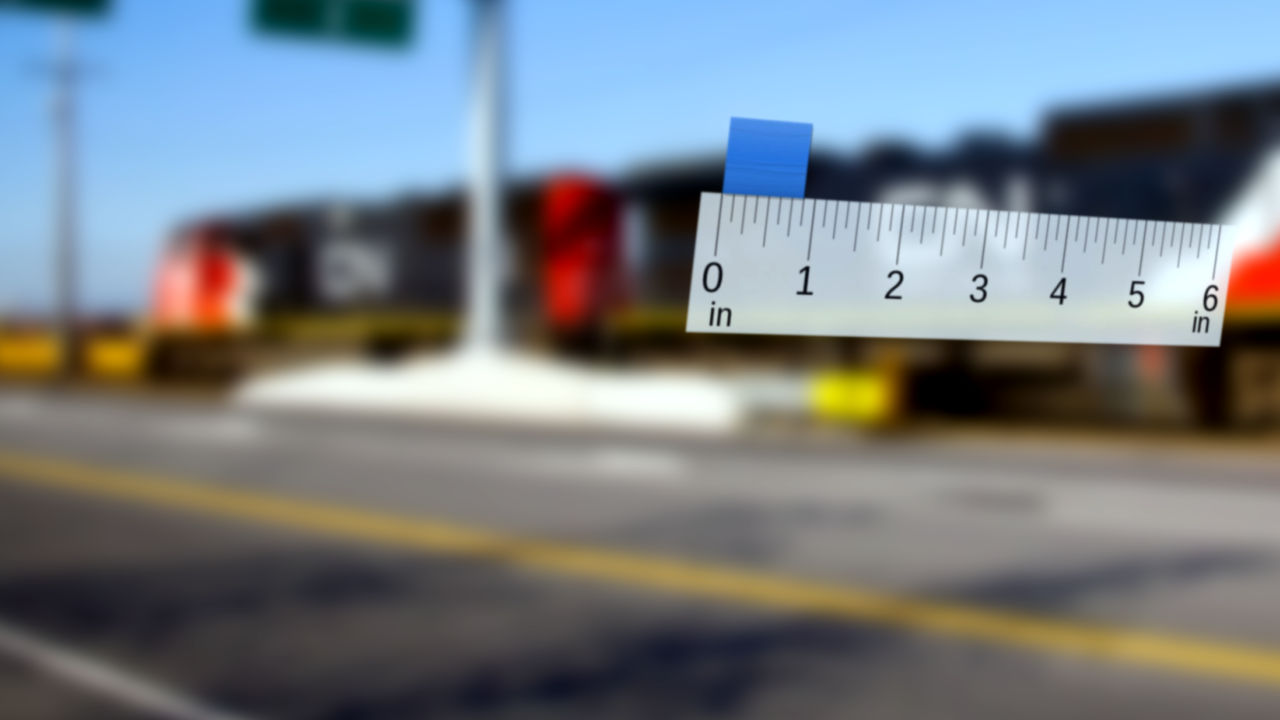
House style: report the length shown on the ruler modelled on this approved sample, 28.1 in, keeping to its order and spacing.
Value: 0.875 in
